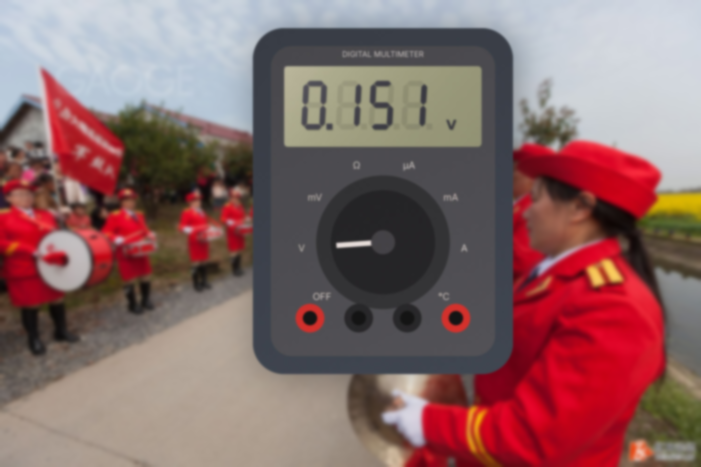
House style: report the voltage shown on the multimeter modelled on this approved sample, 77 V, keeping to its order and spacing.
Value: 0.151 V
